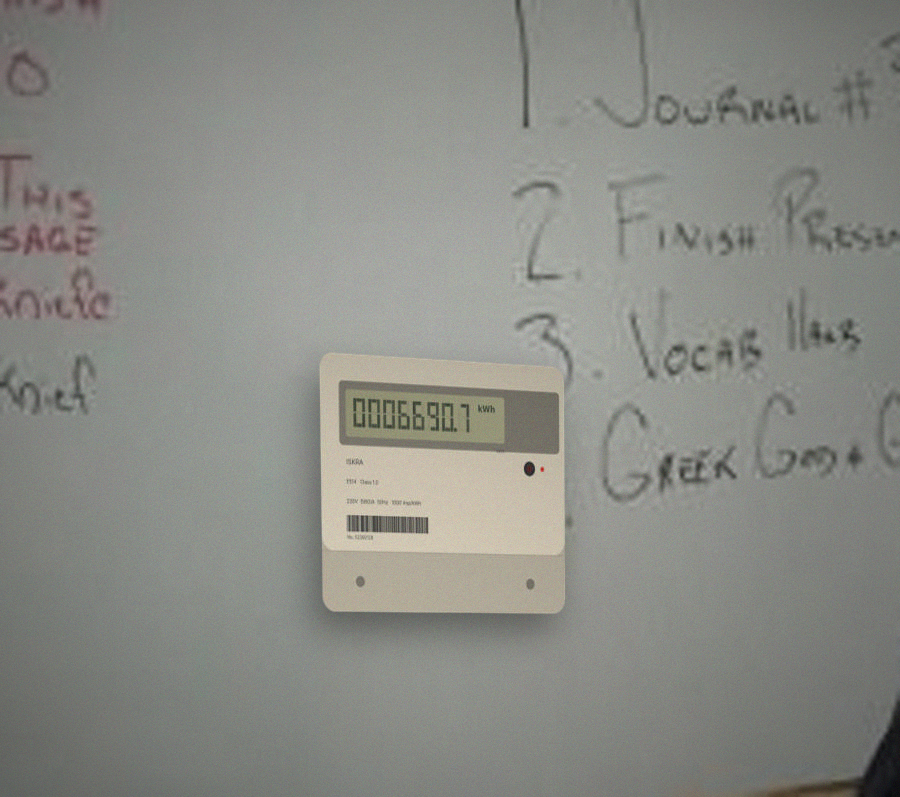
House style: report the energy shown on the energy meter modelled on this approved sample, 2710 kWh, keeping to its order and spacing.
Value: 6690.7 kWh
